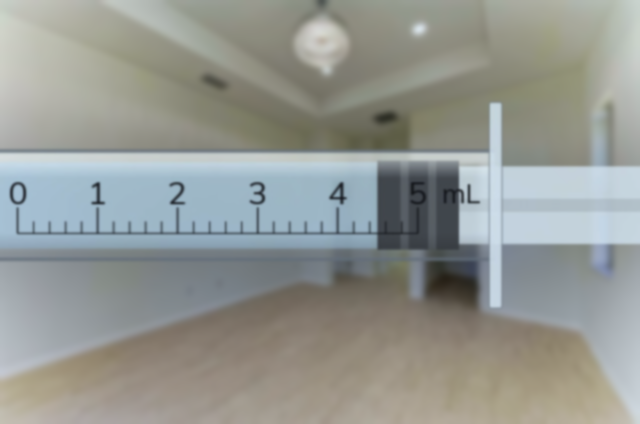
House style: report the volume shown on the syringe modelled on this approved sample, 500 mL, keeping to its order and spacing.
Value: 4.5 mL
